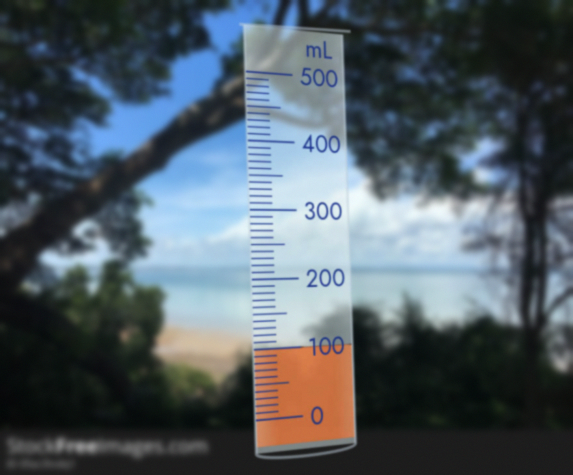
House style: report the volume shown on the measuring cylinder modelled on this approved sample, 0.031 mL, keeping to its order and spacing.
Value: 100 mL
